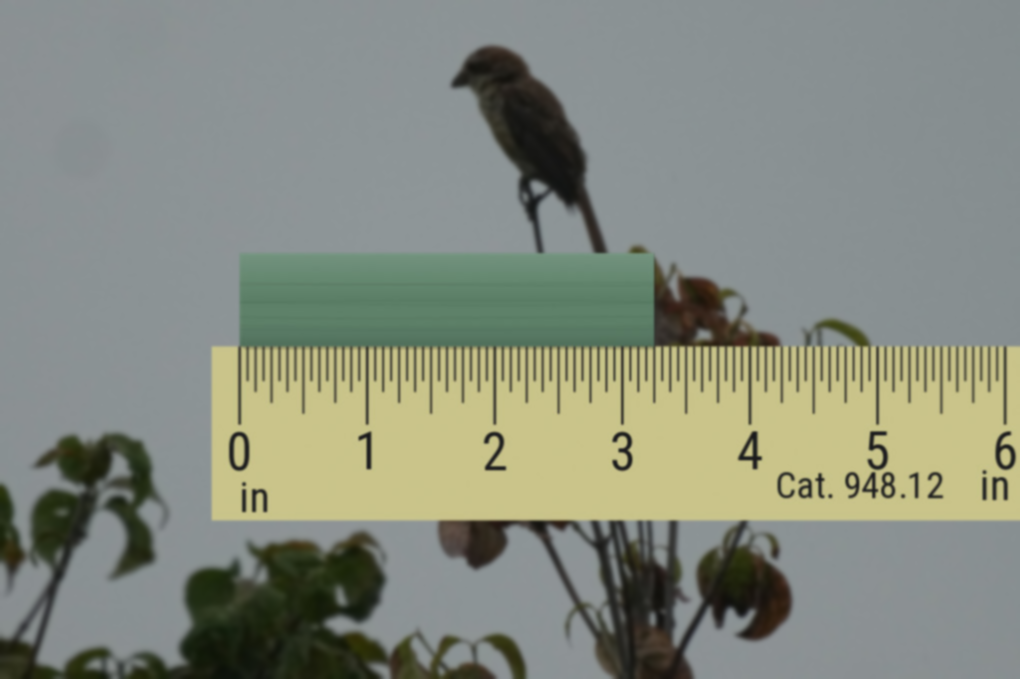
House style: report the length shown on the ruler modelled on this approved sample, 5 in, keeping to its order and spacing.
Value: 3.25 in
